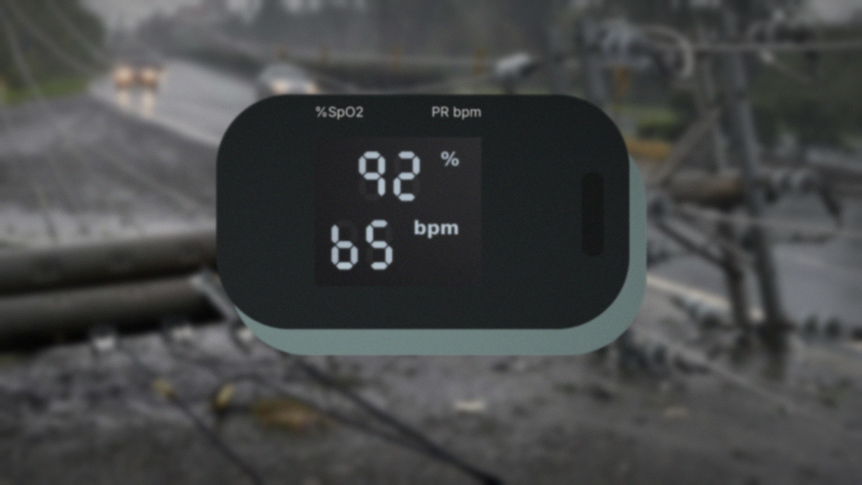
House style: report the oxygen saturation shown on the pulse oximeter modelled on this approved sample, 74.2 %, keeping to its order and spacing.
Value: 92 %
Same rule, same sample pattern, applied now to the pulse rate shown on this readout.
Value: 65 bpm
